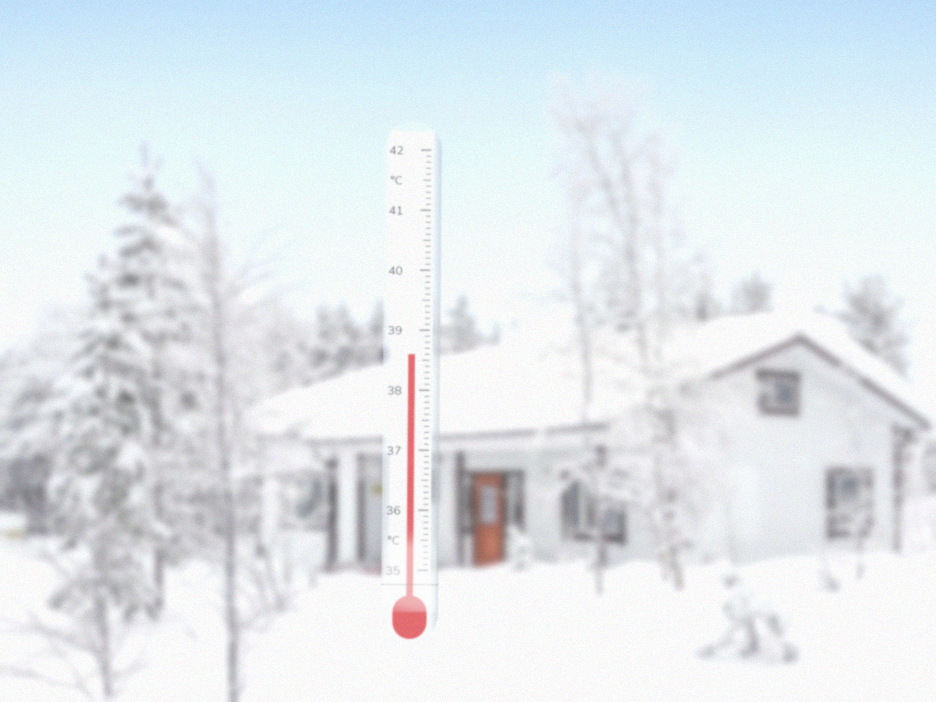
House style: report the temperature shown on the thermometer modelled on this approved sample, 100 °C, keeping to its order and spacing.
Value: 38.6 °C
